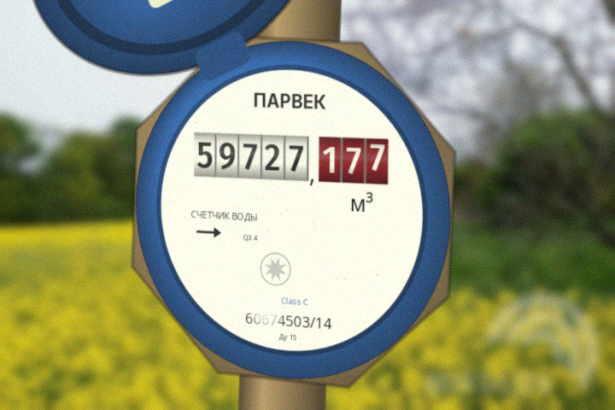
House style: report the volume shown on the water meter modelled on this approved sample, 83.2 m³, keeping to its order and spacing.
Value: 59727.177 m³
